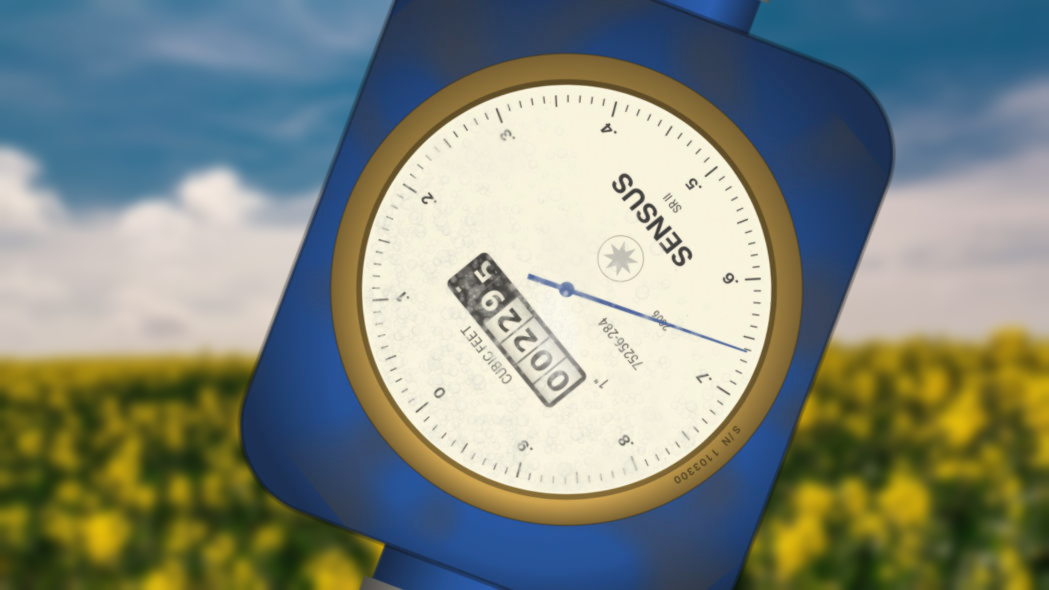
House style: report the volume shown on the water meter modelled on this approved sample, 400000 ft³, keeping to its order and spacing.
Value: 2294.66 ft³
